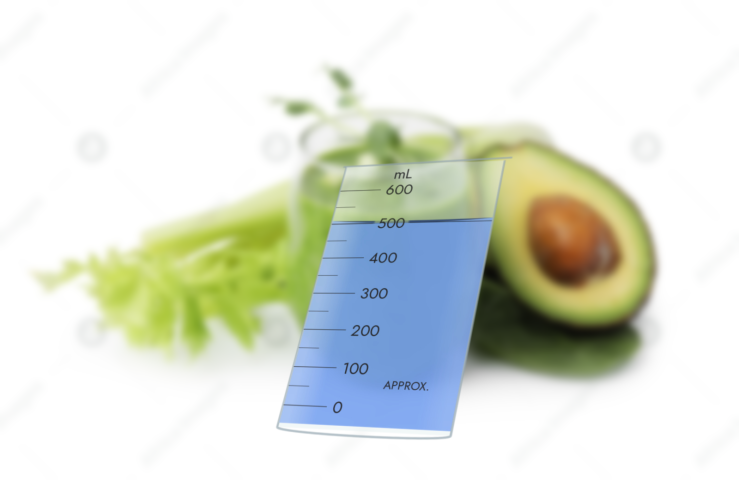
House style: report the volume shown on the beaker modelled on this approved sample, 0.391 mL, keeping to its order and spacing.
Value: 500 mL
